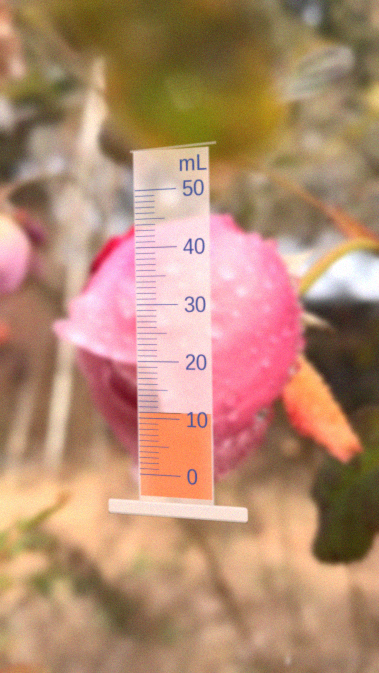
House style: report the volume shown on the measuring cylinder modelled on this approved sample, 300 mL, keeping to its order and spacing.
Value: 11 mL
